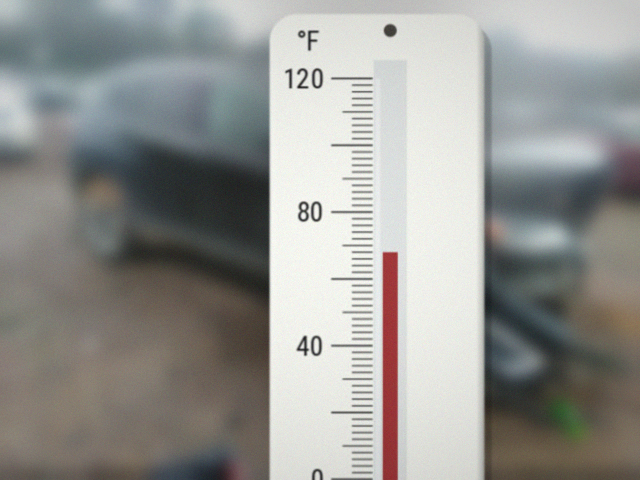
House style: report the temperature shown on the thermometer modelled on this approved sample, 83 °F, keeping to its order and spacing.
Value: 68 °F
